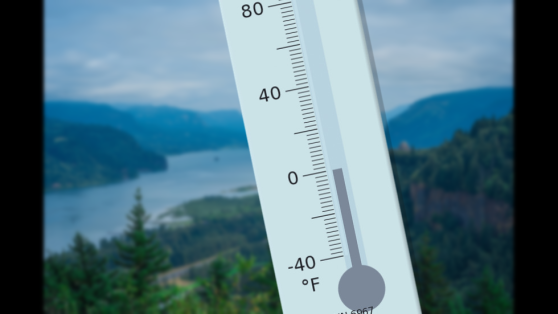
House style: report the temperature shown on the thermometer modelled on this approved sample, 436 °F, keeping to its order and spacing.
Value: 0 °F
